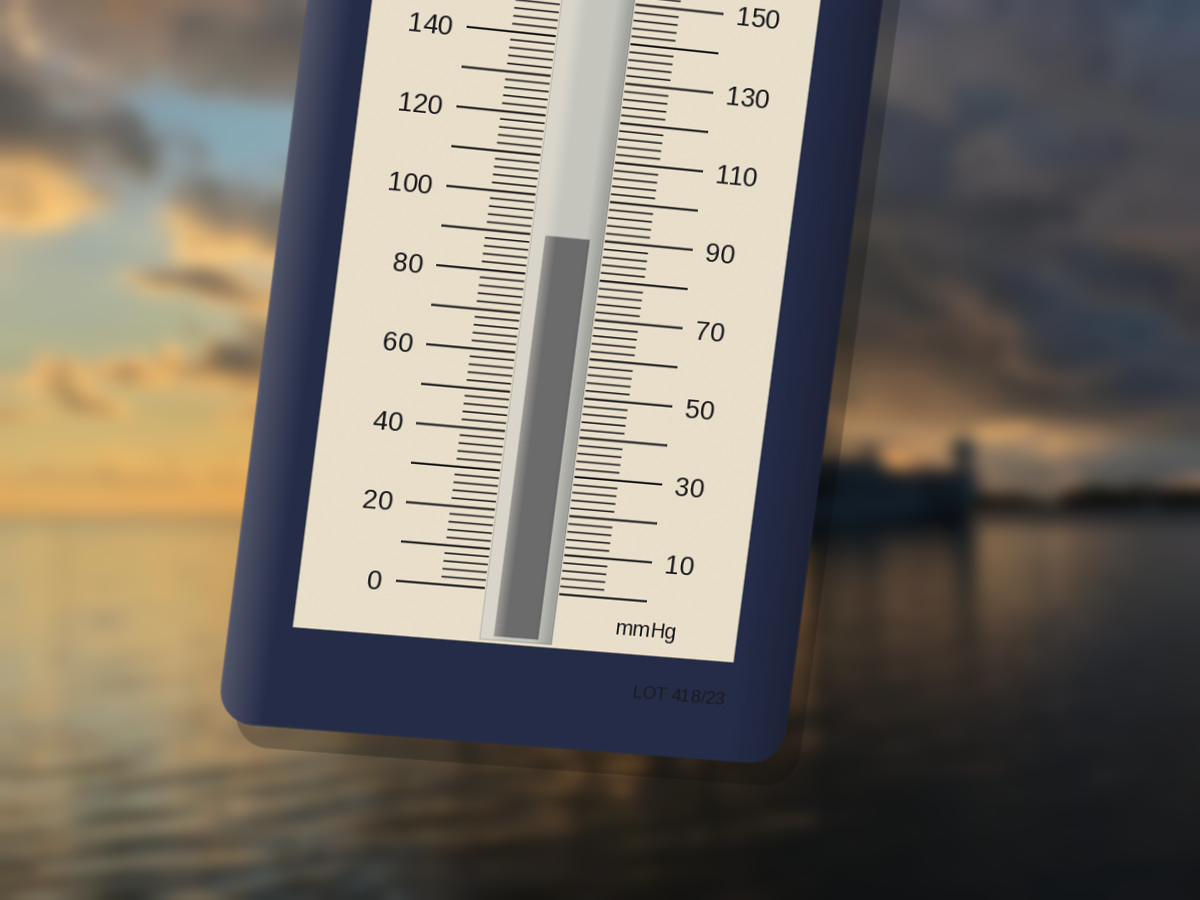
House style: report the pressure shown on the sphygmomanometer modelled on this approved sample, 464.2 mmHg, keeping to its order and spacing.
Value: 90 mmHg
